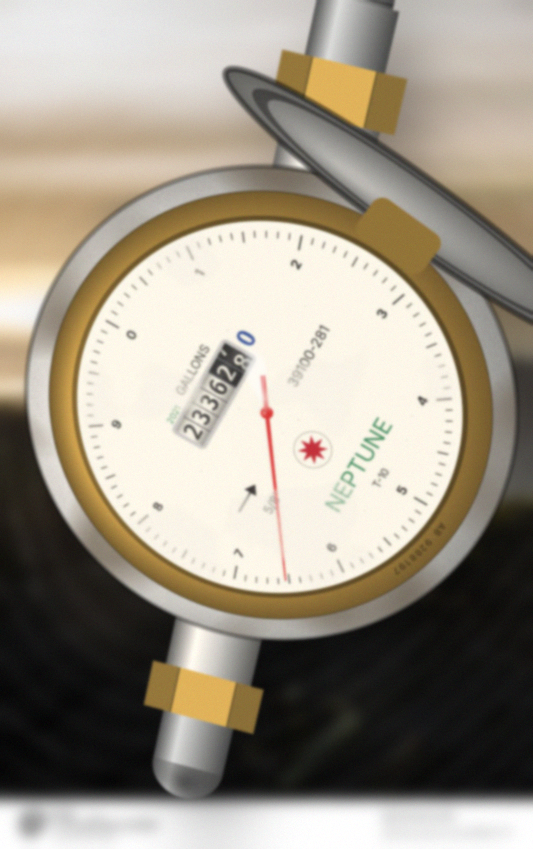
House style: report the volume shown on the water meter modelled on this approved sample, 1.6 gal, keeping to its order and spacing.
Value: 2336276.5 gal
